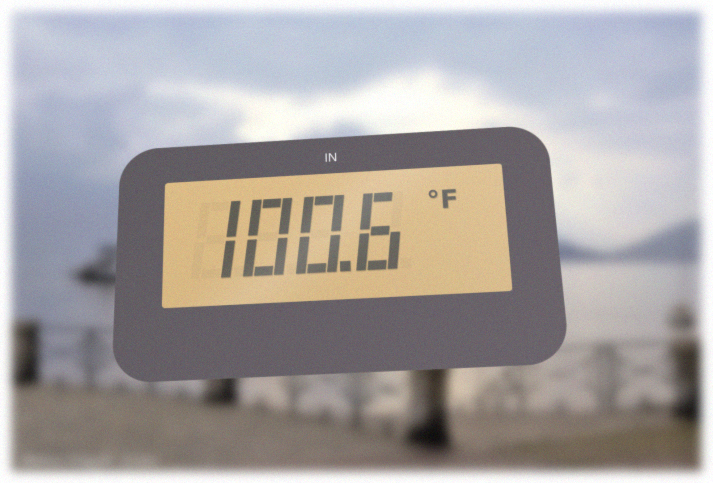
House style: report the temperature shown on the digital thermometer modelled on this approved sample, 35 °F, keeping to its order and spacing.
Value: 100.6 °F
